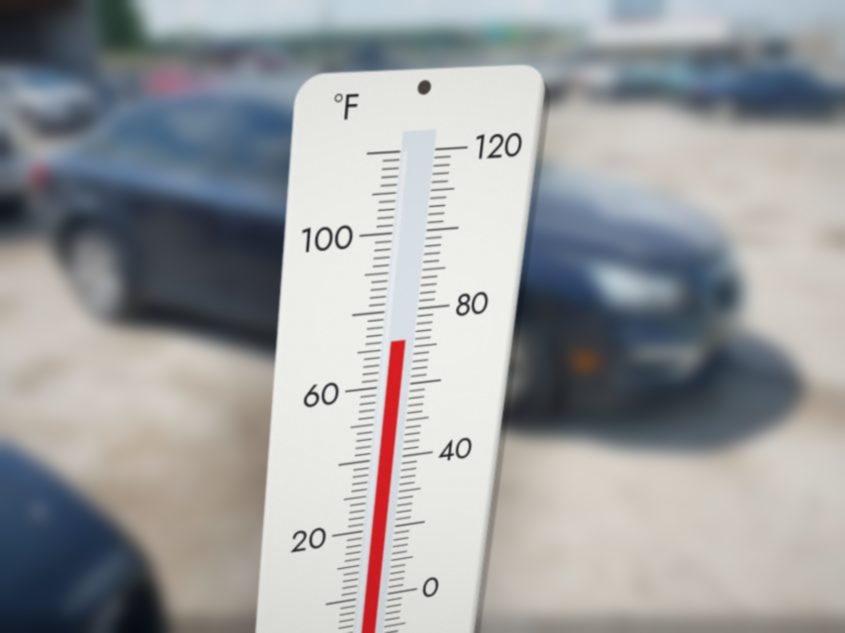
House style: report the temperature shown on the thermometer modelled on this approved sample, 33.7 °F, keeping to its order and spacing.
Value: 72 °F
